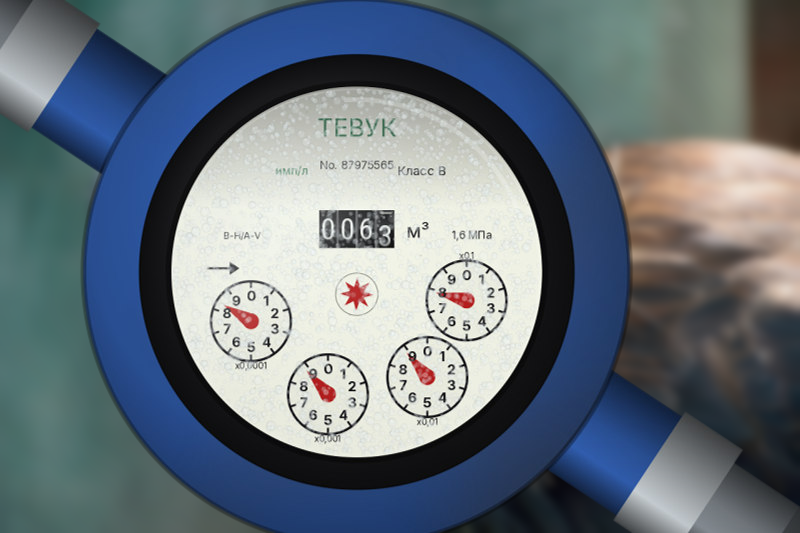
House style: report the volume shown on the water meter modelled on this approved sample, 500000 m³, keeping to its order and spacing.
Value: 62.7888 m³
